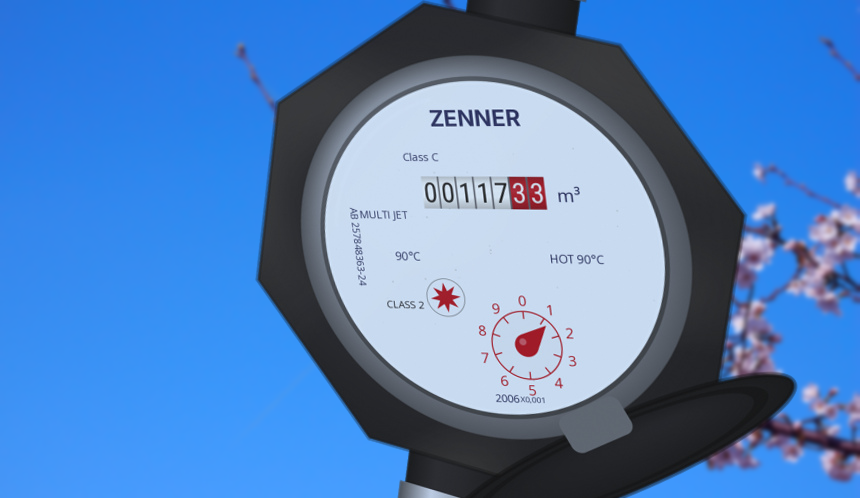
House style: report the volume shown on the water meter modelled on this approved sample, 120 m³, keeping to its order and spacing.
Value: 117.331 m³
